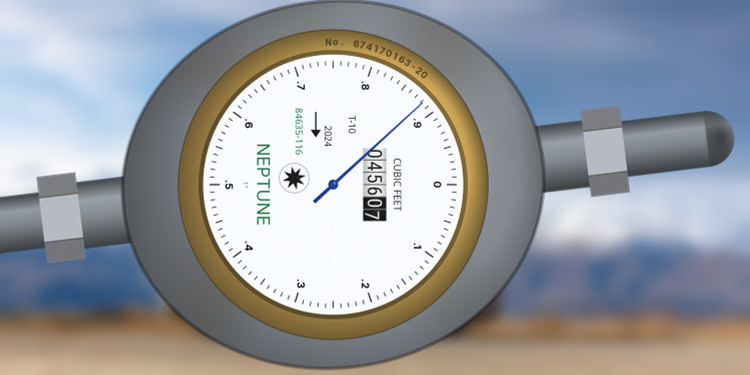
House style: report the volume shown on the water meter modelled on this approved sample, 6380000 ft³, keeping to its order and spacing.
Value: 45606.88 ft³
